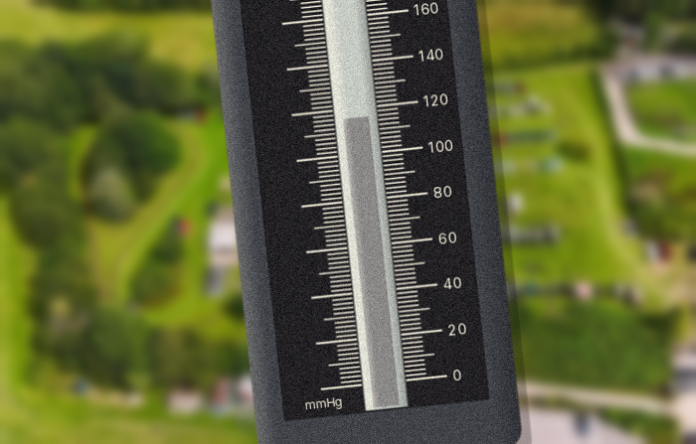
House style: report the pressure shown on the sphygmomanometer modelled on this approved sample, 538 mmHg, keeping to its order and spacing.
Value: 116 mmHg
